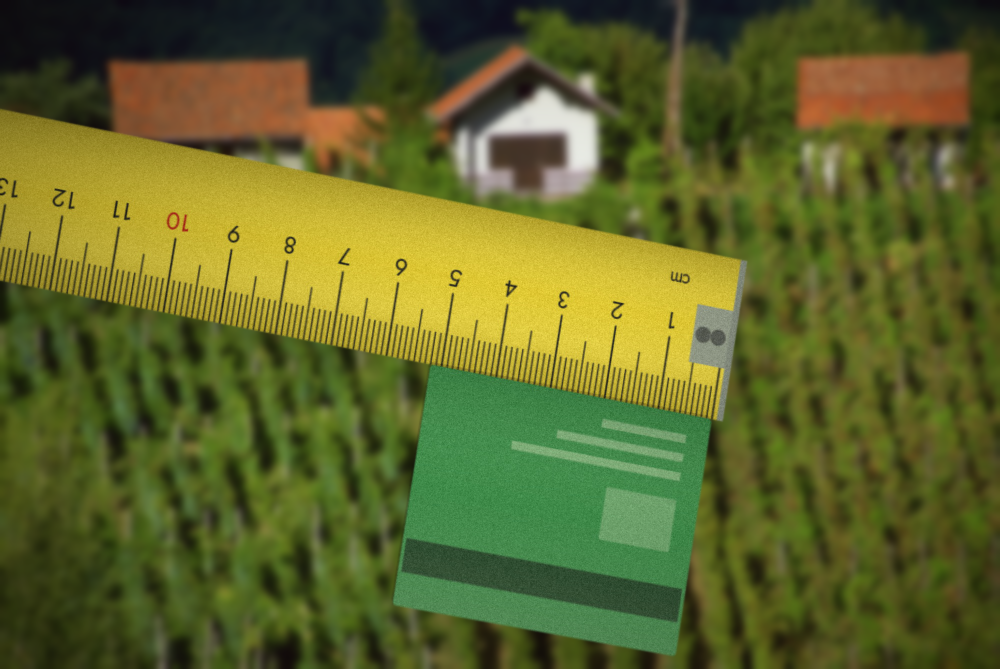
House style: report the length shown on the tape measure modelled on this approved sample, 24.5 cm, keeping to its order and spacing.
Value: 5.2 cm
